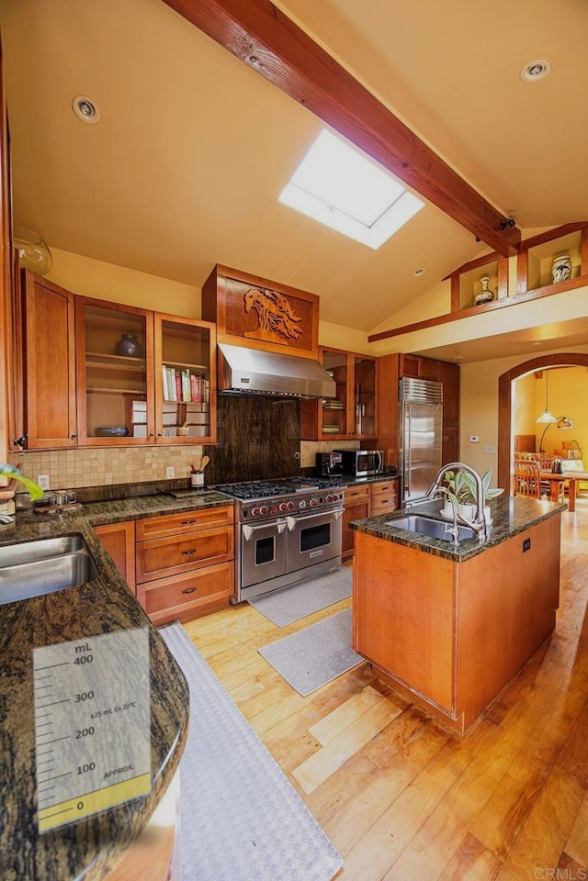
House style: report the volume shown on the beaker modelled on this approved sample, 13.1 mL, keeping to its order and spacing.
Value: 25 mL
